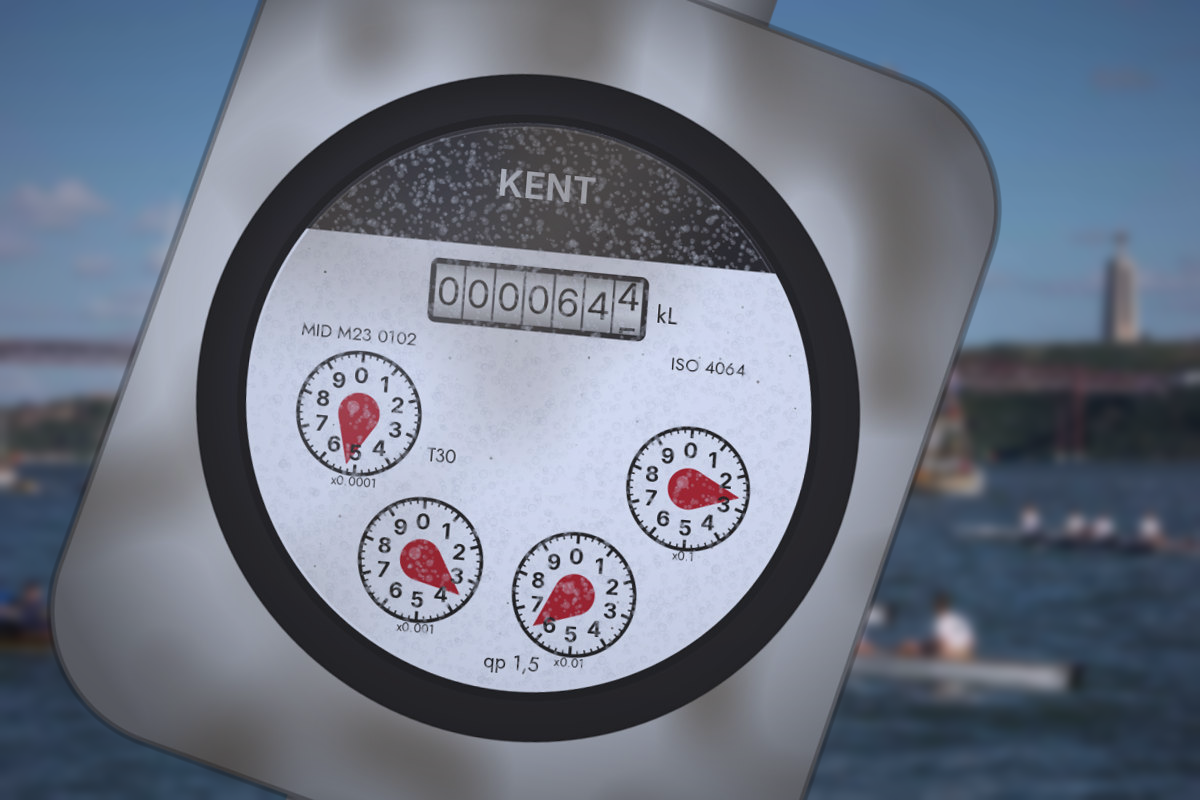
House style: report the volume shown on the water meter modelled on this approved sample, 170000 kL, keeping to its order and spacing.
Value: 644.2635 kL
